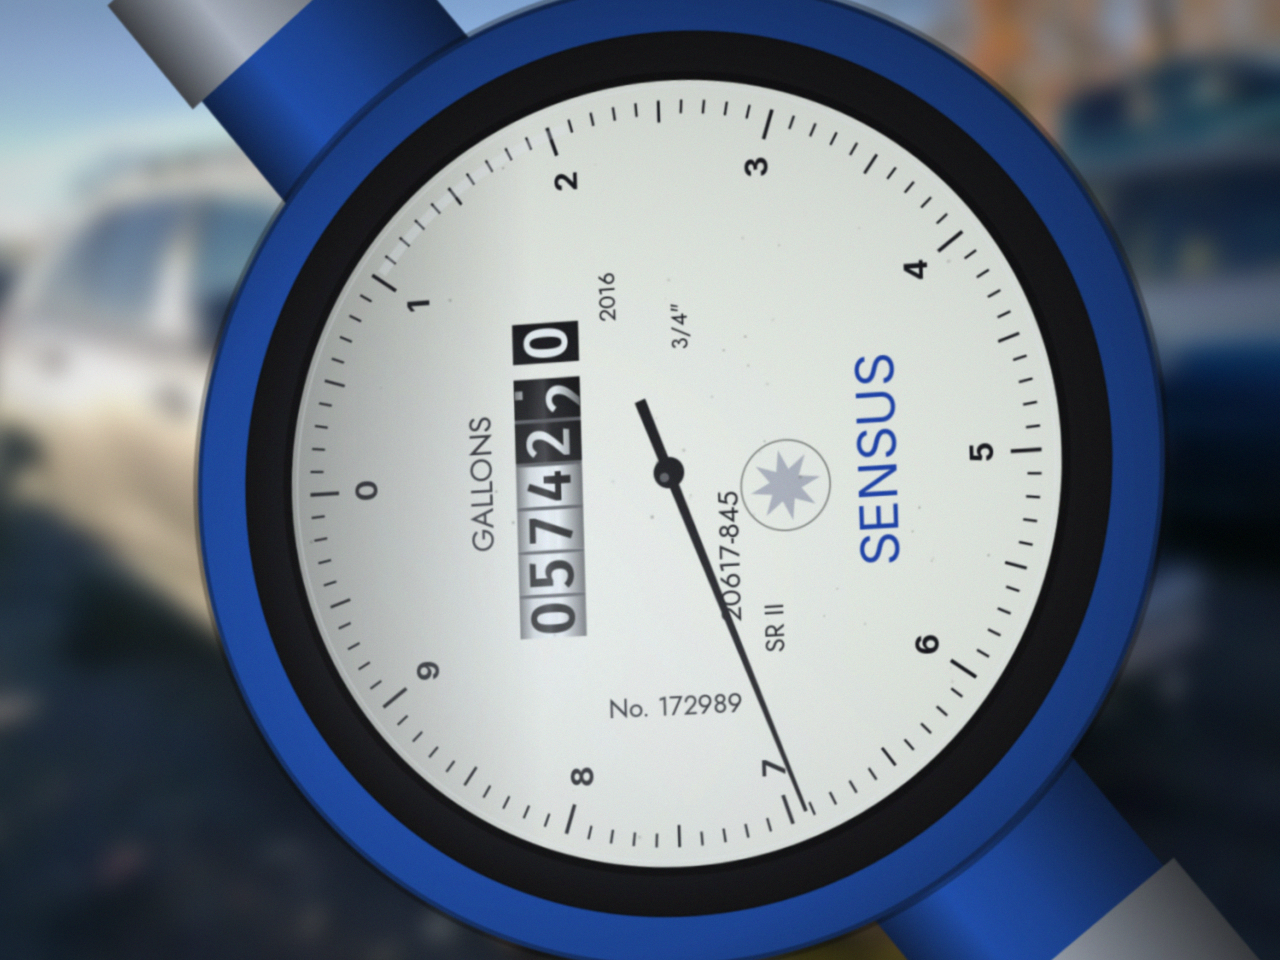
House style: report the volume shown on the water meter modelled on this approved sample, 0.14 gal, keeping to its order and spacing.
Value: 574216.9 gal
